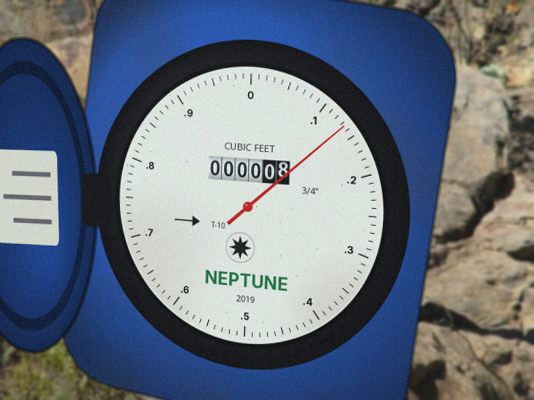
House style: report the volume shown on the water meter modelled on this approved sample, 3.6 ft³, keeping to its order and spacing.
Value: 8.13 ft³
